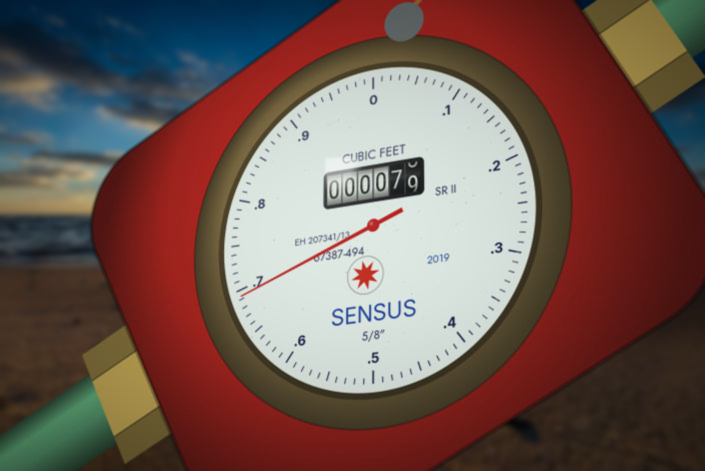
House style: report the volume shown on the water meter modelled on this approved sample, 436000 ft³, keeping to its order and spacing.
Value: 78.69 ft³
